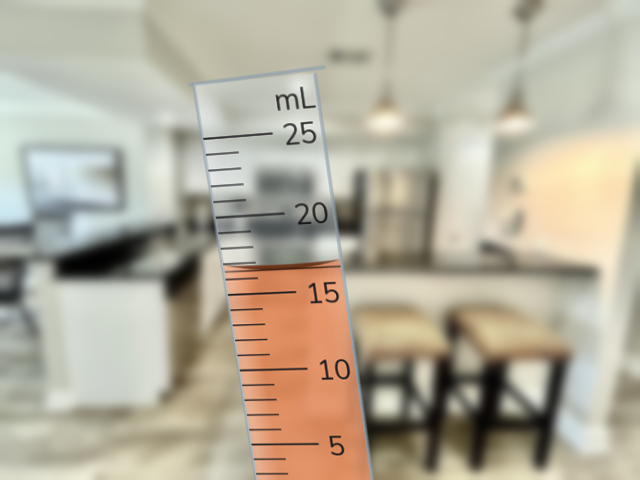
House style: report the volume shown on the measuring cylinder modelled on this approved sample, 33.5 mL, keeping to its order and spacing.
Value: 16.5 mL
